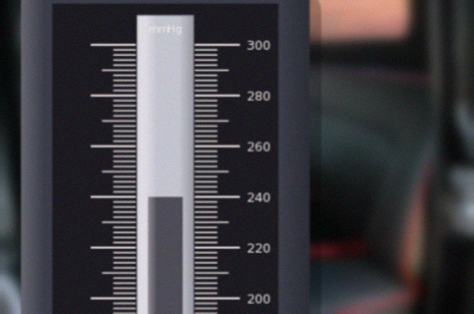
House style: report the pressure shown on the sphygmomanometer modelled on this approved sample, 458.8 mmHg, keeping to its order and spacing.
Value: 240 mmHg
